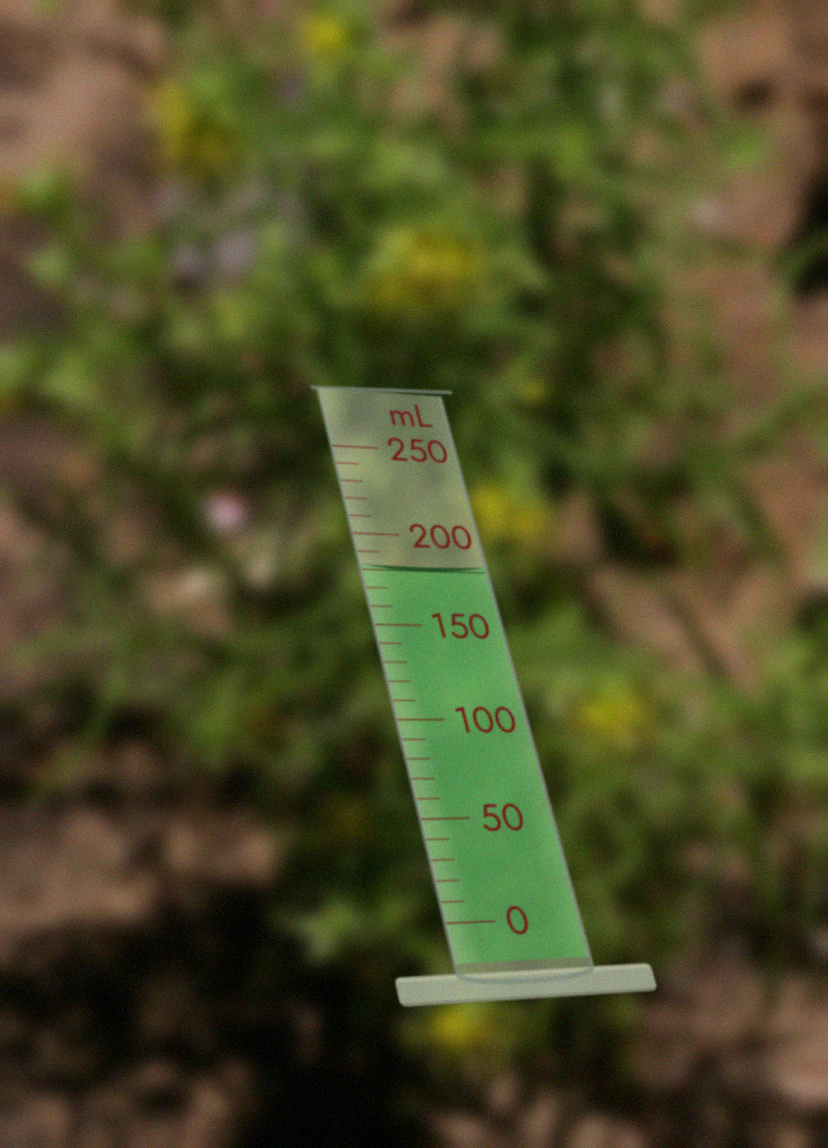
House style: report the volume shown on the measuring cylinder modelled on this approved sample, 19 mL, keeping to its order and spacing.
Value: 180 mL
